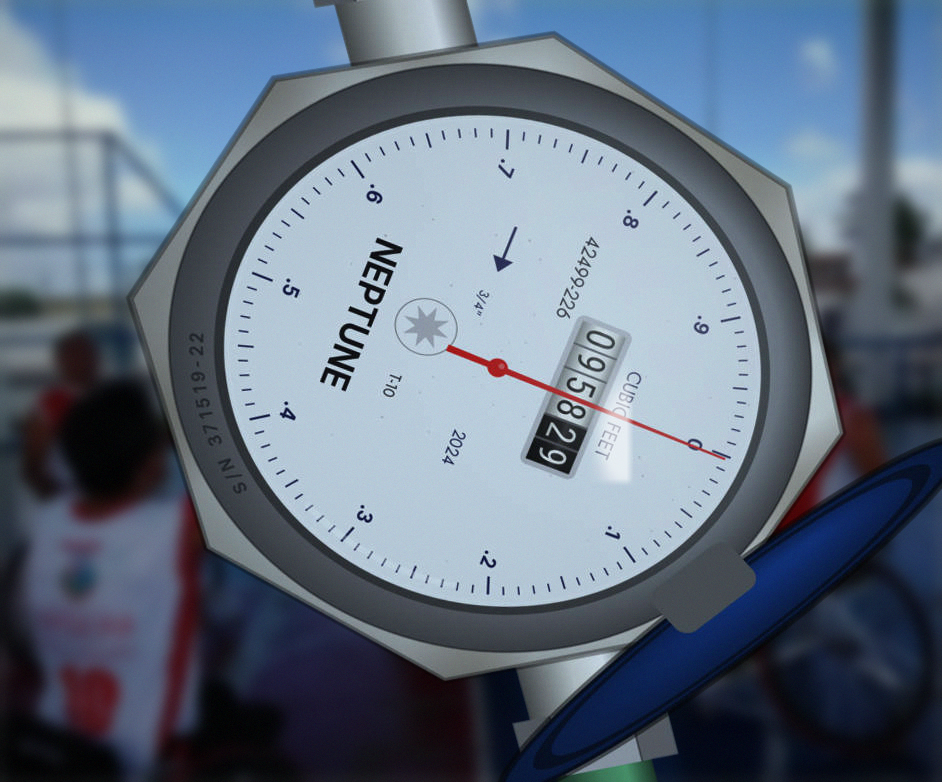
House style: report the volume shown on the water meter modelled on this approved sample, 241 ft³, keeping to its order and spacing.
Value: 95829.00 ft³
